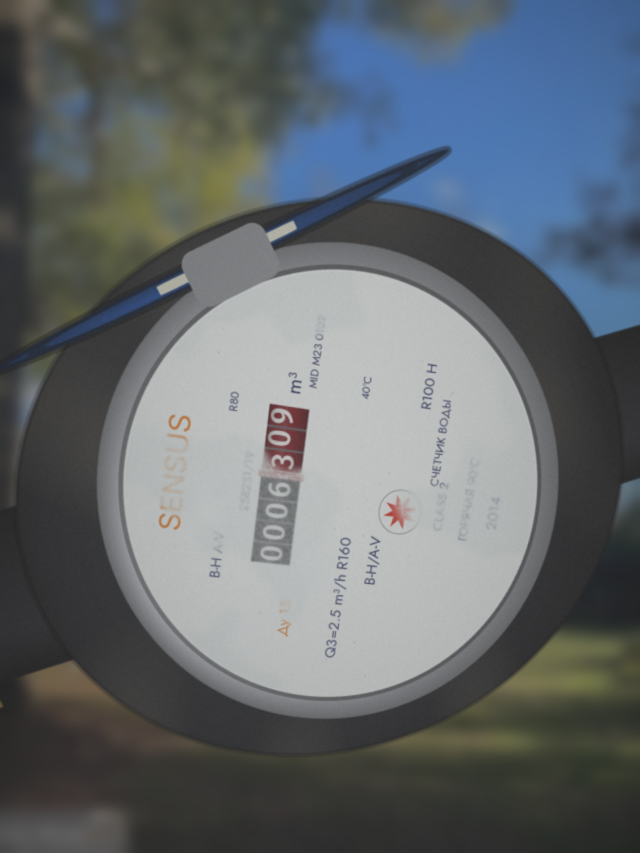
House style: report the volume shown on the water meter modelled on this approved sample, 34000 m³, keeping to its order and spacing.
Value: 6.309 m³
